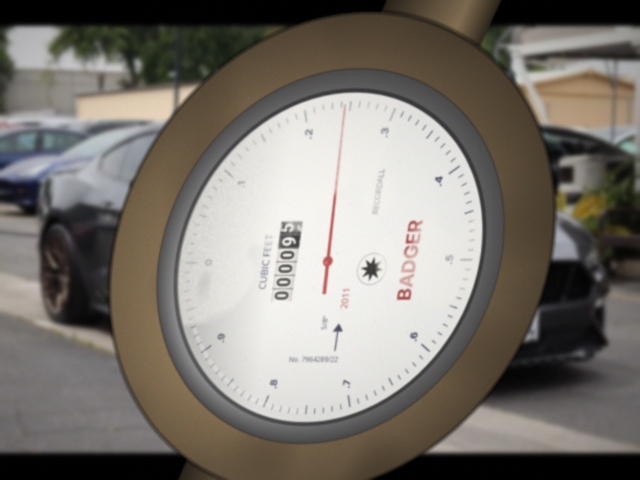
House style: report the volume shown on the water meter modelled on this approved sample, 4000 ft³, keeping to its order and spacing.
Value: 95.24 ft³
